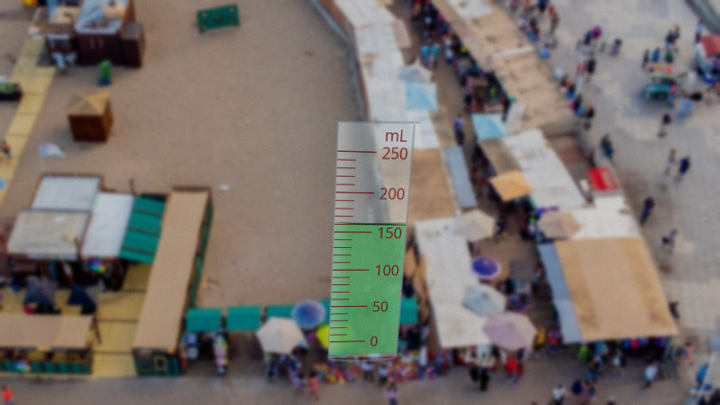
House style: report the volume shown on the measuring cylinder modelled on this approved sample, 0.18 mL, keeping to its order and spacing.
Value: 160 mL
